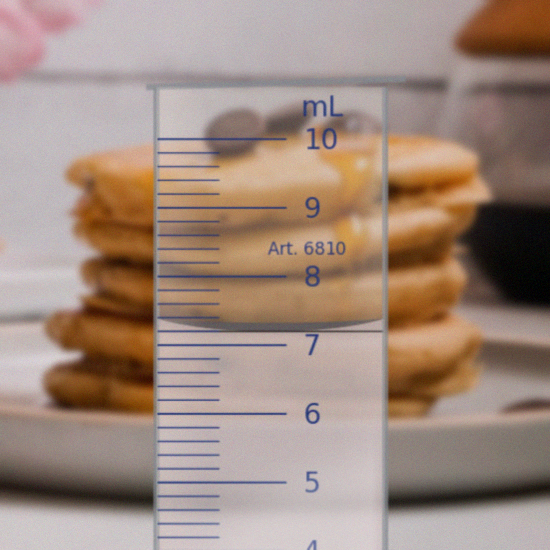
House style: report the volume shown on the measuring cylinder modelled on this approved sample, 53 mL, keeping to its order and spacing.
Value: 7.2 mL
